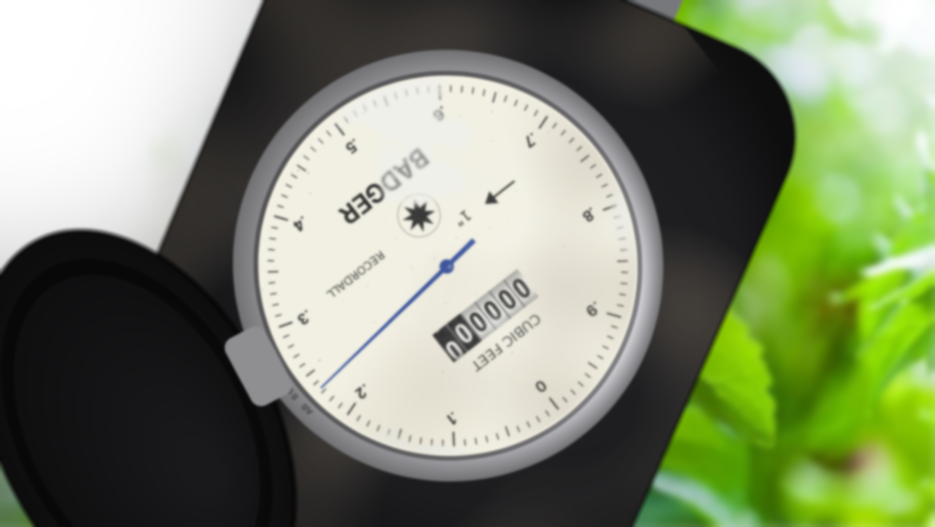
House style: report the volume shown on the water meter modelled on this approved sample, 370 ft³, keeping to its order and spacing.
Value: 0.23 ft³
